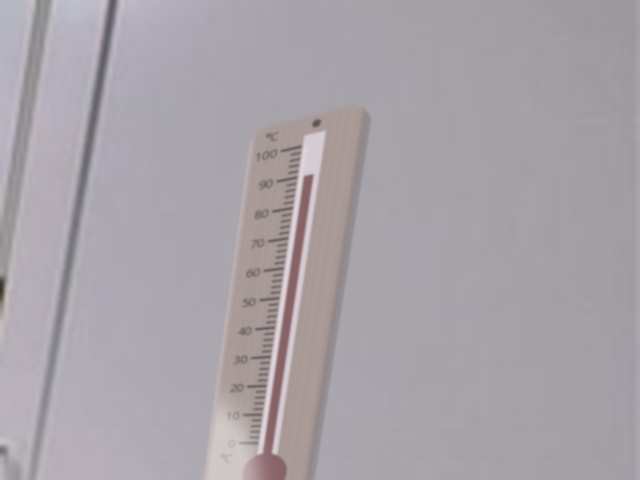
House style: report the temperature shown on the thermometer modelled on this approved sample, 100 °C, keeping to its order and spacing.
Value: 90 °C
